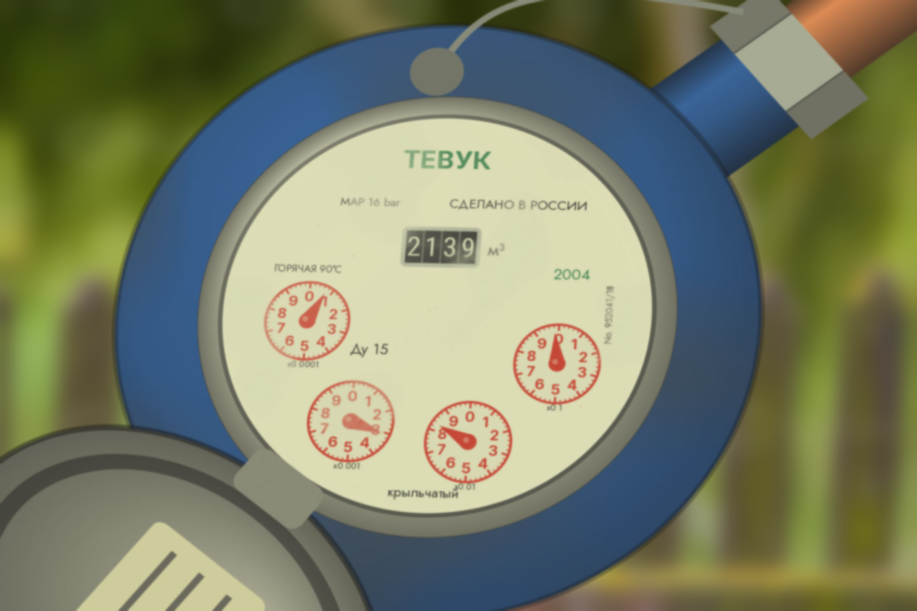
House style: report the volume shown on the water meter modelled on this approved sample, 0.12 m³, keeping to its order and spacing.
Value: 2138.9830 m³
